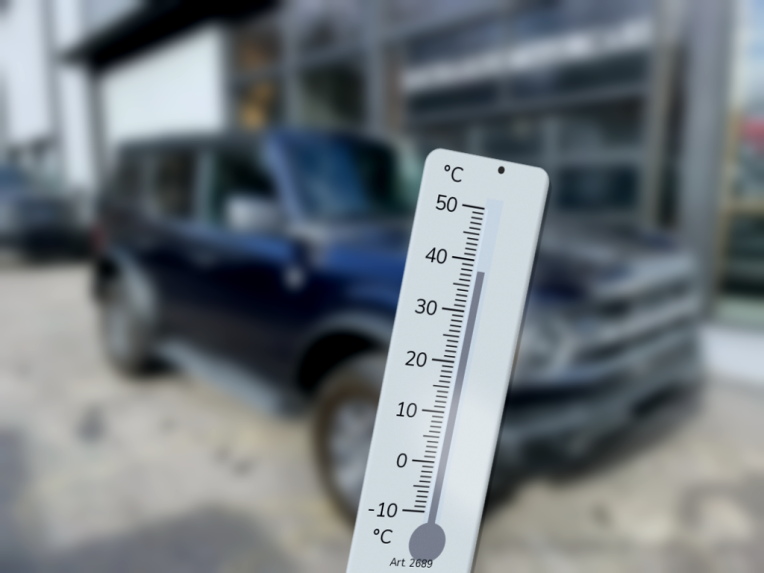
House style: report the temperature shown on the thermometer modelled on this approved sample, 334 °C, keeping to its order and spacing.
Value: 38 °C
